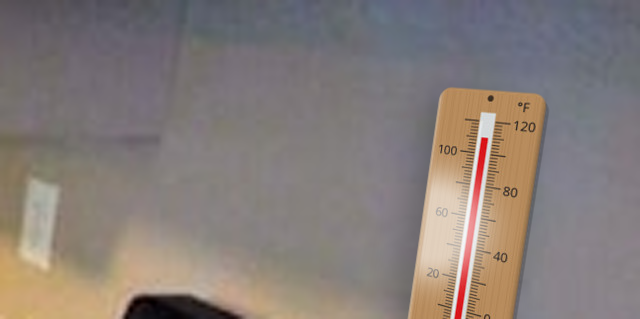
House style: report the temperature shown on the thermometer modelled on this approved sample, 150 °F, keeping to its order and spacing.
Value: 110 °F
